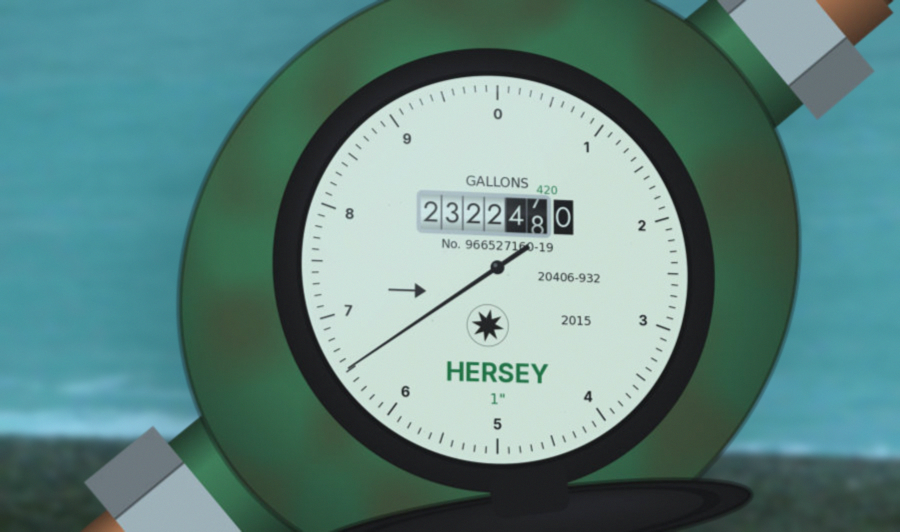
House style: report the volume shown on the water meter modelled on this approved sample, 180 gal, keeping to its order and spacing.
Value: 2322476.5 gal
